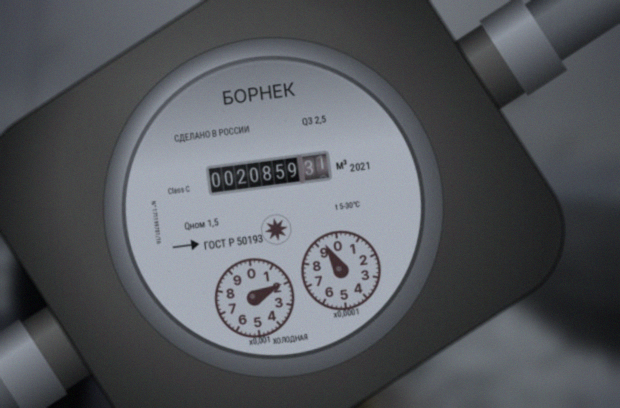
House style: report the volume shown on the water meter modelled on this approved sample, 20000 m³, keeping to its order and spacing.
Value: 20859.3119 m³
